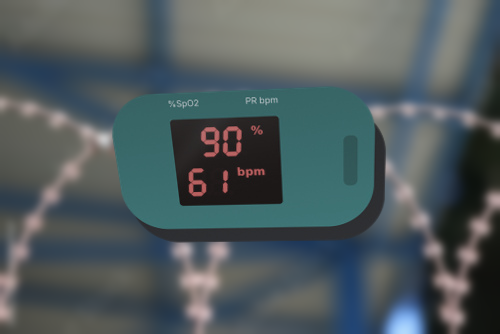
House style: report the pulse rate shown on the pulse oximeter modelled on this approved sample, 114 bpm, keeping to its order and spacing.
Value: 61 bpm
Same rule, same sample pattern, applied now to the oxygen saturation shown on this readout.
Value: 90 %
